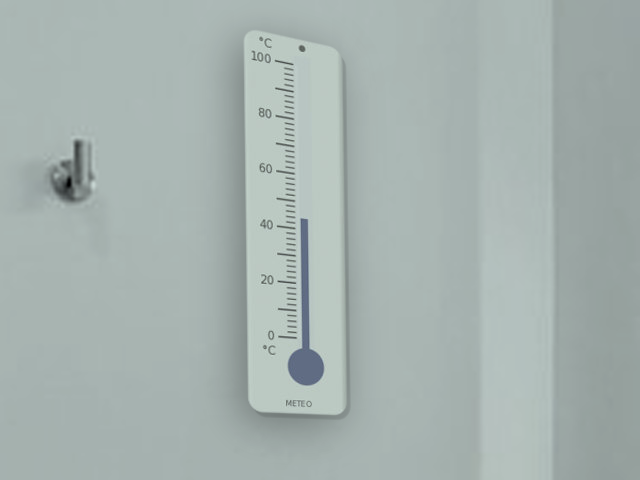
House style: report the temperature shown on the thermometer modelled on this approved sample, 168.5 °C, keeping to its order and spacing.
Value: 44 °C
